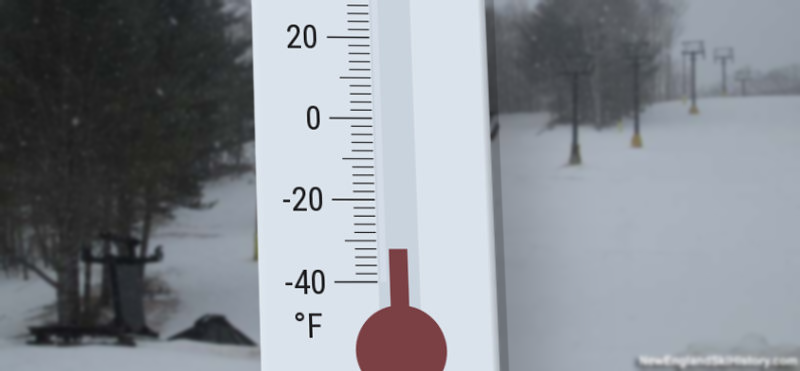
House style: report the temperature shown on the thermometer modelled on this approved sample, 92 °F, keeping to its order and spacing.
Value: -32 °F
